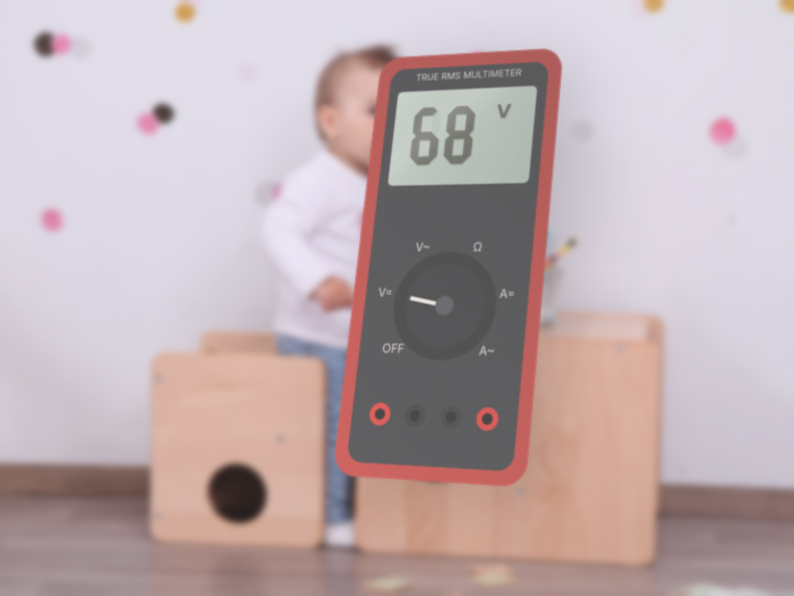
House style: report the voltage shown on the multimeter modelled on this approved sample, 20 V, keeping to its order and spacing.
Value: 68 V
